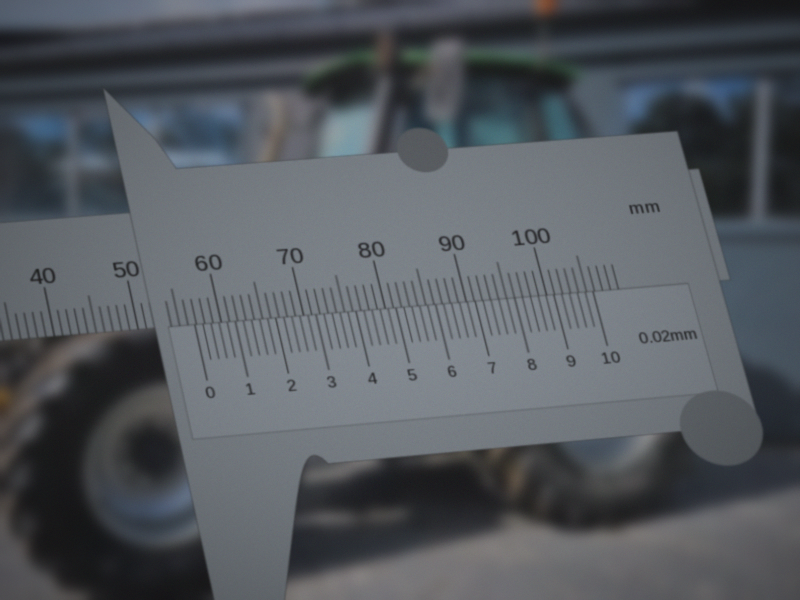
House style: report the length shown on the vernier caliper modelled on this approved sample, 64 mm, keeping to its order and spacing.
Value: 56.8 mm
